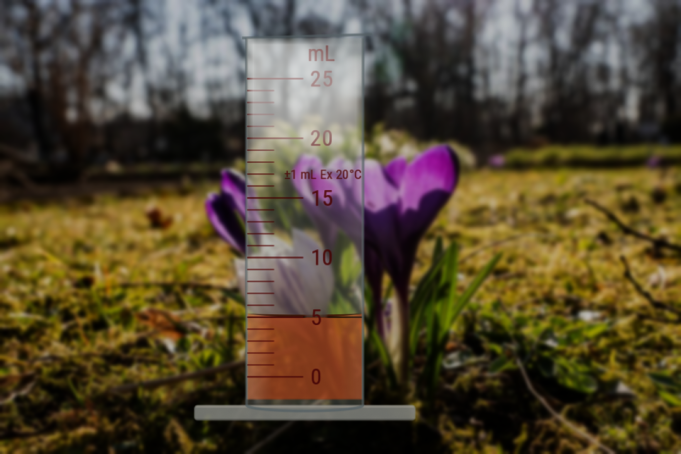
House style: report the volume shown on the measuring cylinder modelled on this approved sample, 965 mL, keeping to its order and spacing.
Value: 5 mL
